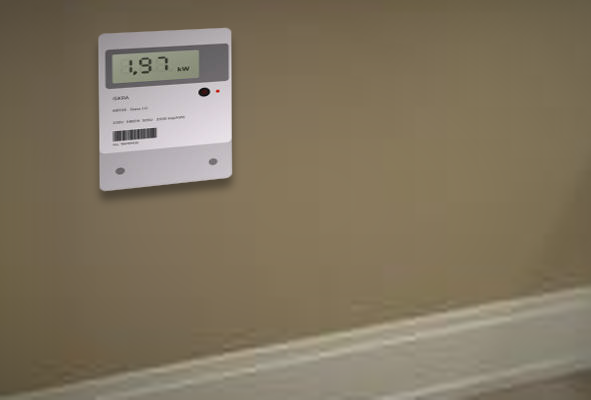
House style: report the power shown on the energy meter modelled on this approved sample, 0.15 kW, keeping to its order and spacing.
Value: 1.97 kW
